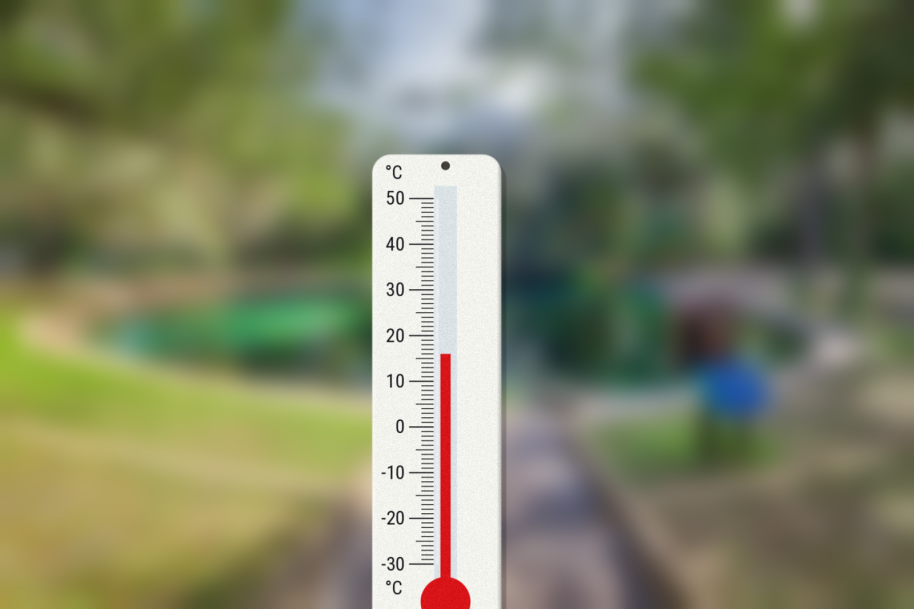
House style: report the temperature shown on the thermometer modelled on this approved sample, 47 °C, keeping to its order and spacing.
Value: 16 °C
